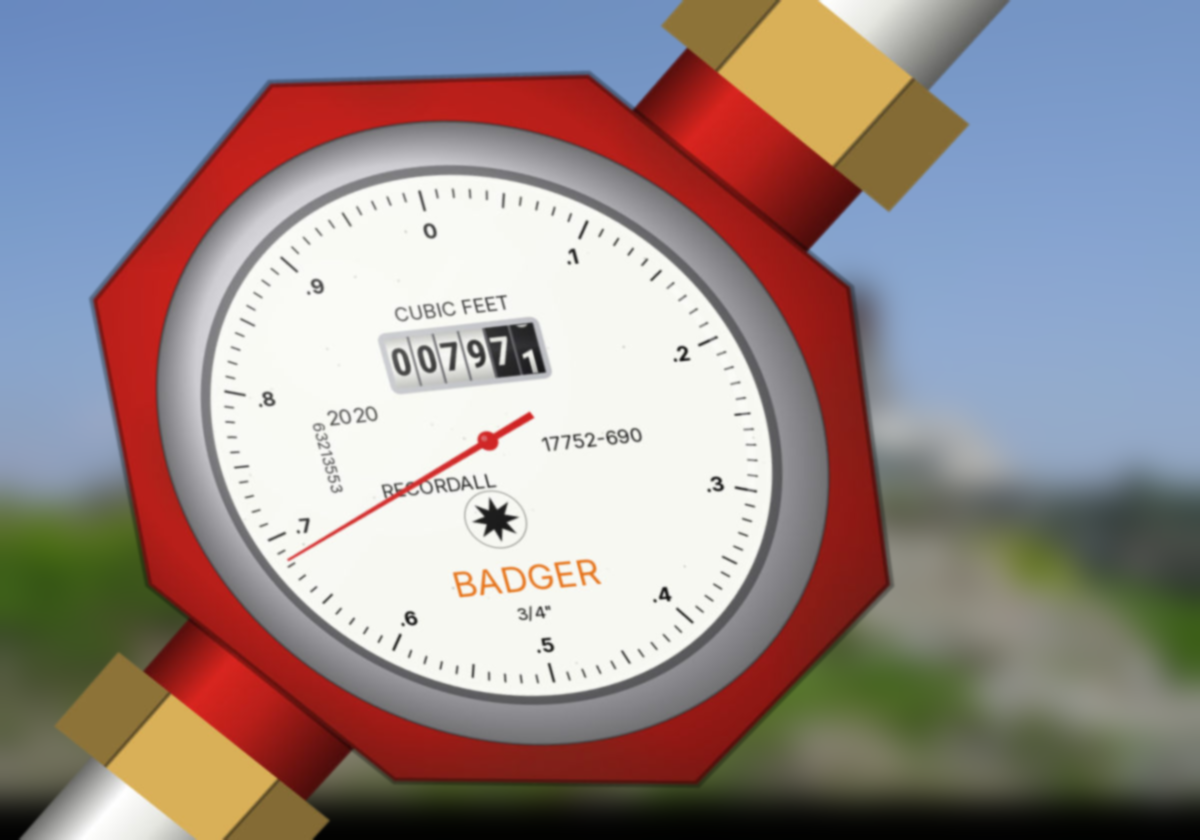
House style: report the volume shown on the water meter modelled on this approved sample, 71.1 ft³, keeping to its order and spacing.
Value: 7970.68 ft³
